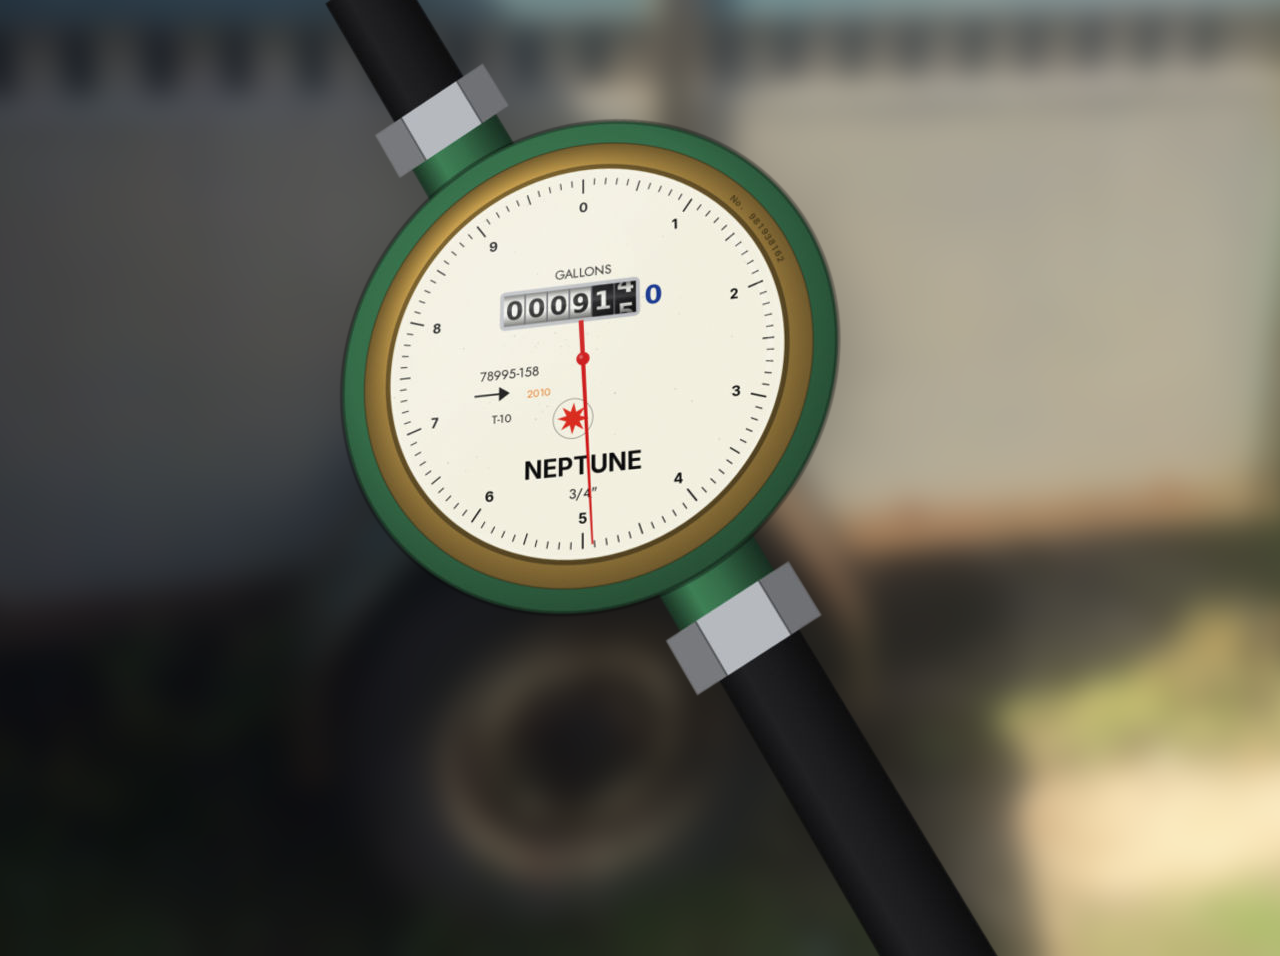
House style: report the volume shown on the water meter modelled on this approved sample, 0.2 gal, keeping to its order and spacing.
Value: 9144.9 gal
